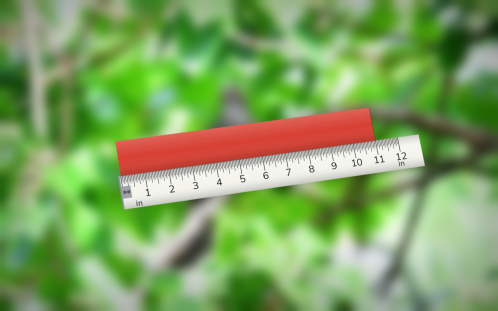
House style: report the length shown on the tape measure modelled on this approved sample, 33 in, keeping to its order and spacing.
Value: 11 in
